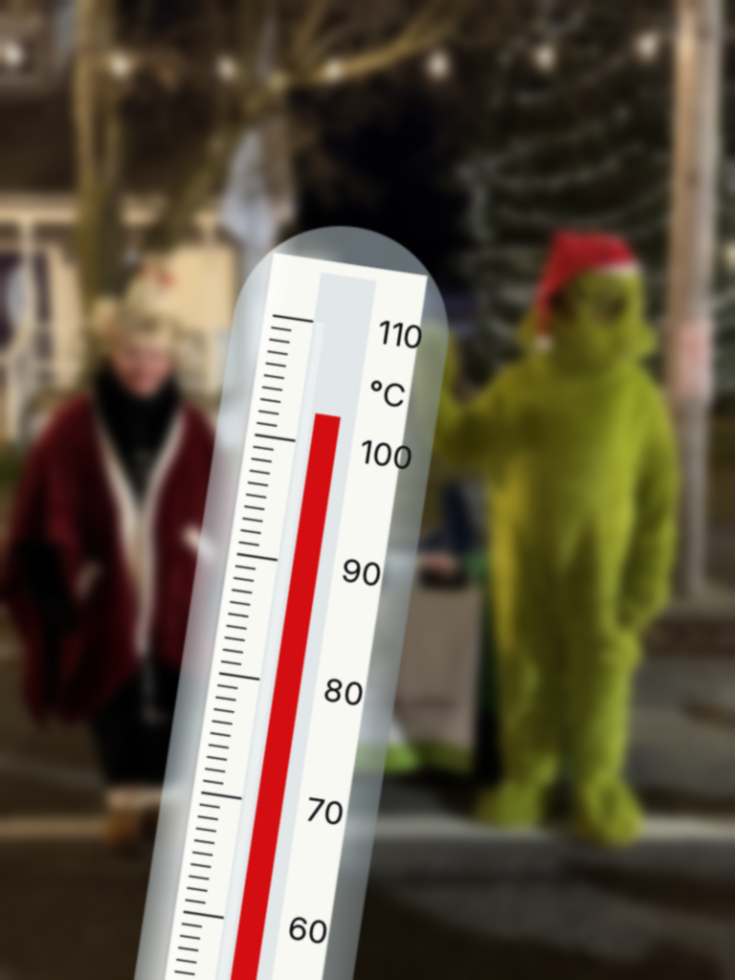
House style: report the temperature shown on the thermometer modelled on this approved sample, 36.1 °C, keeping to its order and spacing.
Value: 102.5 °C
